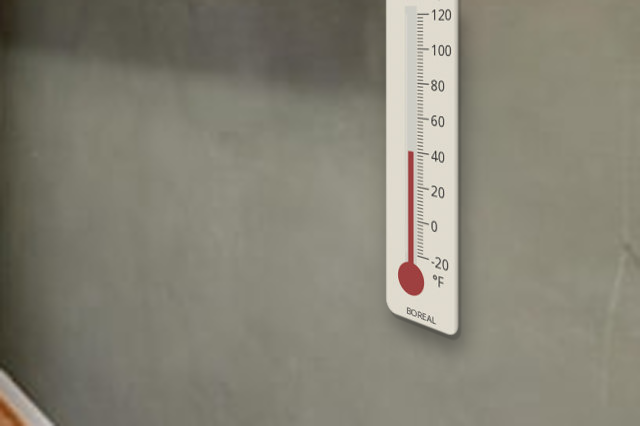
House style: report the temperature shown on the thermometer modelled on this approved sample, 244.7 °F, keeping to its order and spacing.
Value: 40 °F
